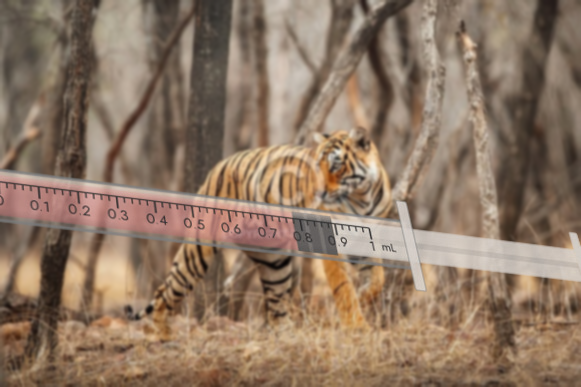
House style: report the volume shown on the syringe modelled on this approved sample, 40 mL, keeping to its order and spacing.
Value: 0.78 mL
